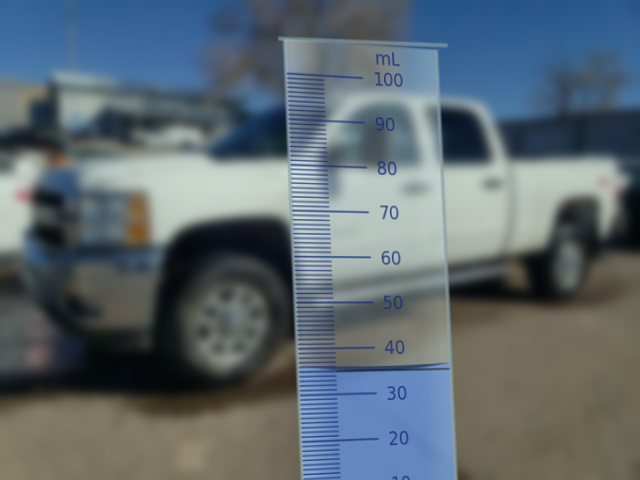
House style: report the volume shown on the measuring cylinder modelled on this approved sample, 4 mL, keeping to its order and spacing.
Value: 35 mL
